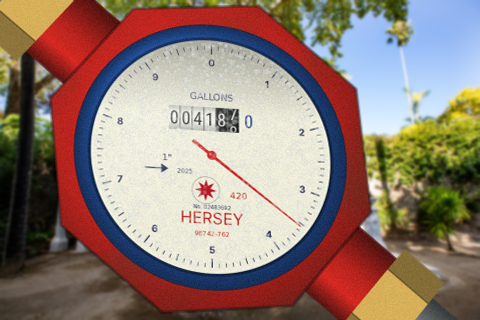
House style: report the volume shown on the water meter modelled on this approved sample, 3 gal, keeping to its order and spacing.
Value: 41873.5 gal
